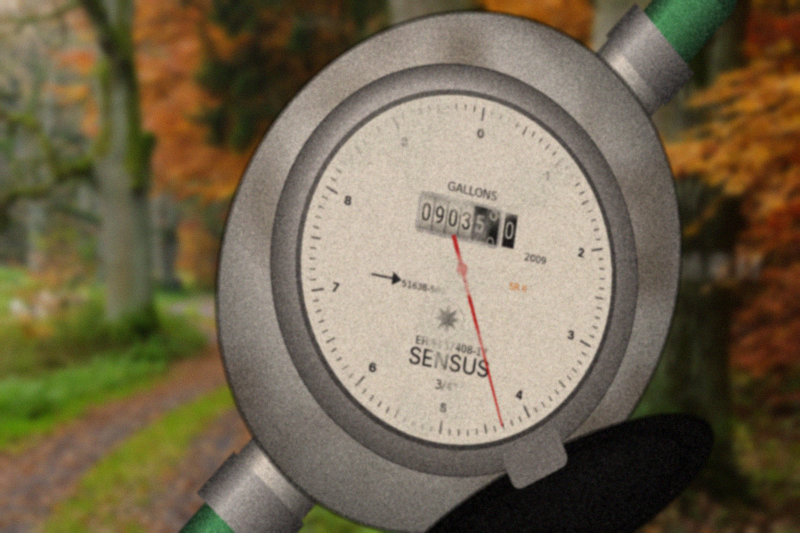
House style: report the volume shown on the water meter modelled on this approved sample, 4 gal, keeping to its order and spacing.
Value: 903584.3 gal
